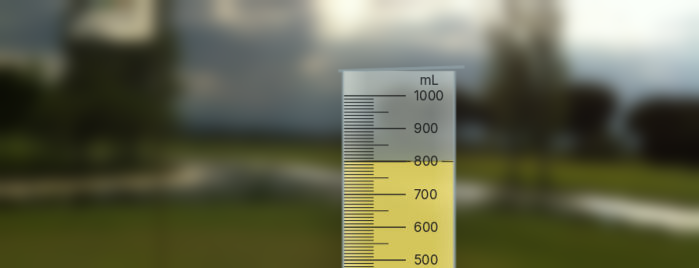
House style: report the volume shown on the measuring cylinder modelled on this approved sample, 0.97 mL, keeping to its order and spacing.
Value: 800 mL
